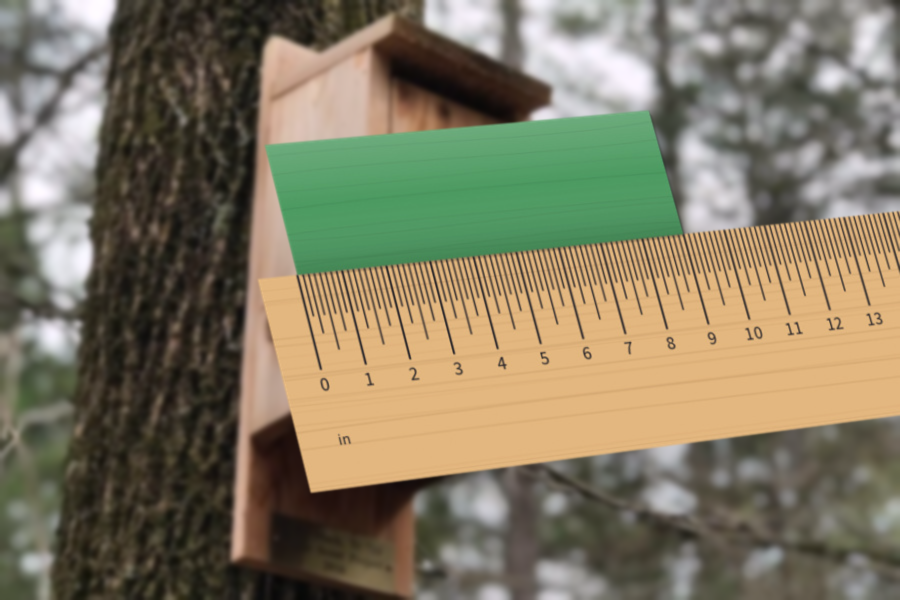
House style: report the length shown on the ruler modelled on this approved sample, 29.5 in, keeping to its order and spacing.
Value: 9 in
